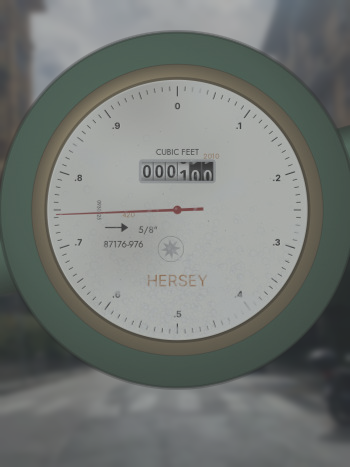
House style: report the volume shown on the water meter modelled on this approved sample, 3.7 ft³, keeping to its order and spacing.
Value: 99.74 ft³
